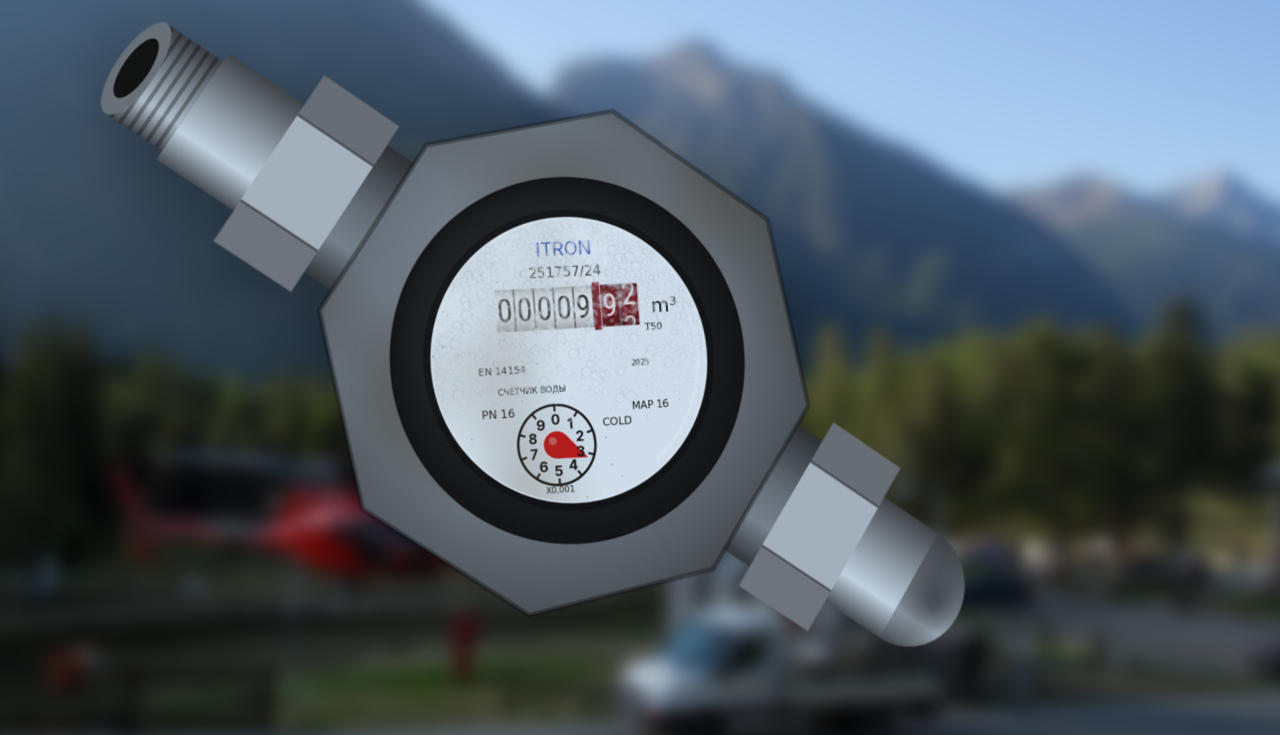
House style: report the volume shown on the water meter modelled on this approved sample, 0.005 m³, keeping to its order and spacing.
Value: 9.923 m³
